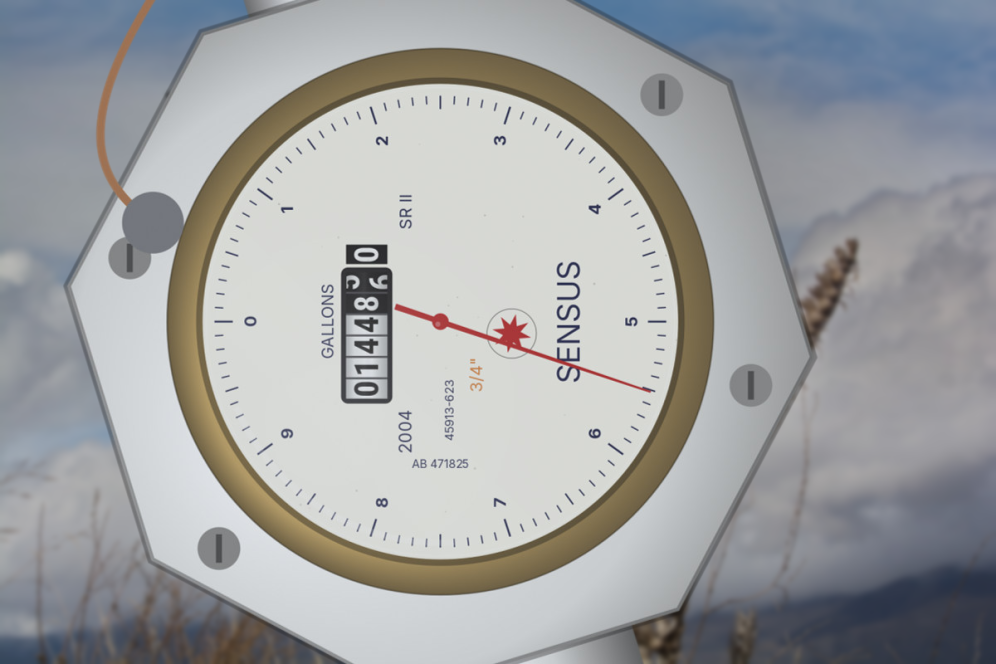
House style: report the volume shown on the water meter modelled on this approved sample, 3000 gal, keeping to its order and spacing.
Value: 144855.5 gal
